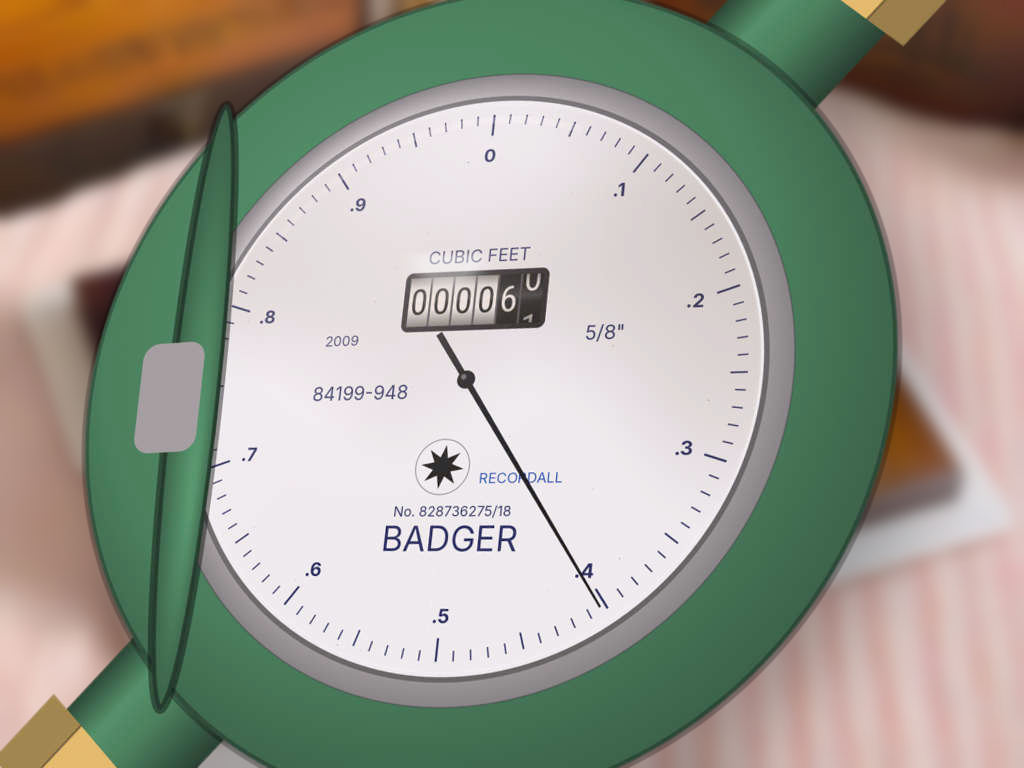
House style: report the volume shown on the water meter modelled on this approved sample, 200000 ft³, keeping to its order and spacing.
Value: 60.40 ft³
